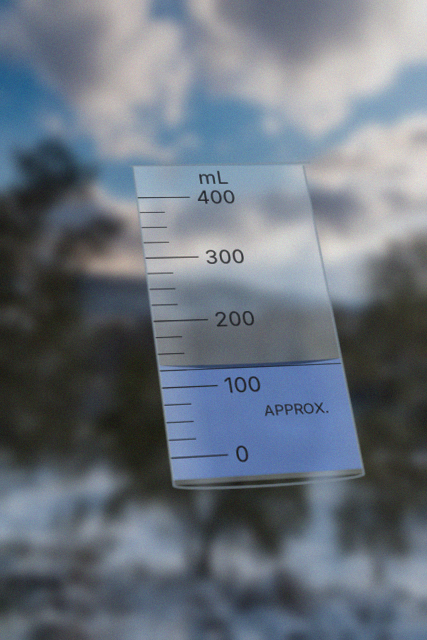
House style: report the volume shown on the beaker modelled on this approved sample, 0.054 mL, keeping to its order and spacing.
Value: 125 mL
